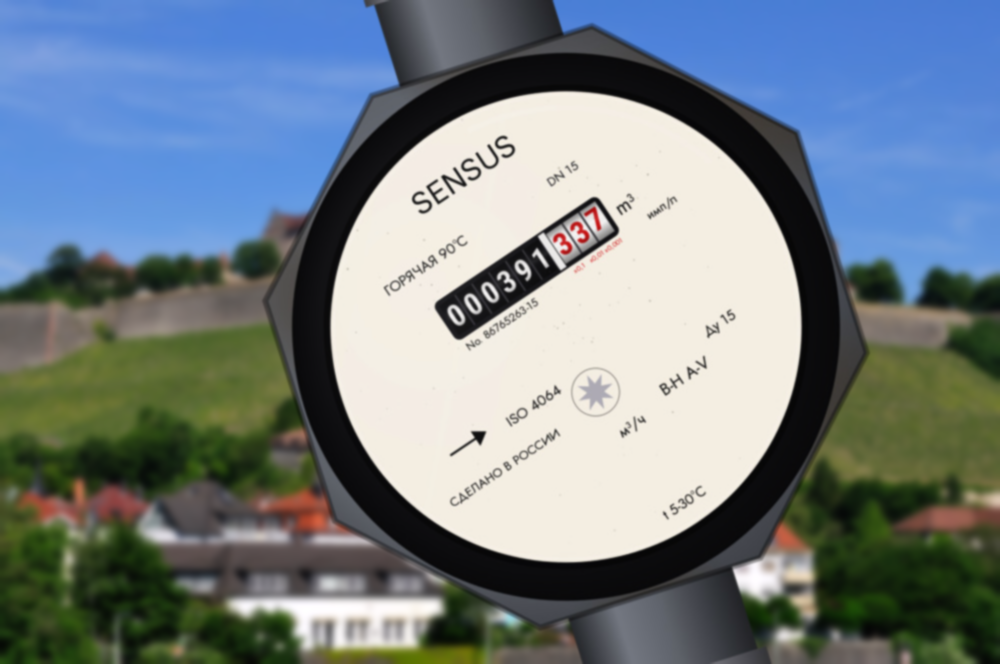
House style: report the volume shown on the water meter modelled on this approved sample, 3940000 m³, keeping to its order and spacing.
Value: 391.337 m³
